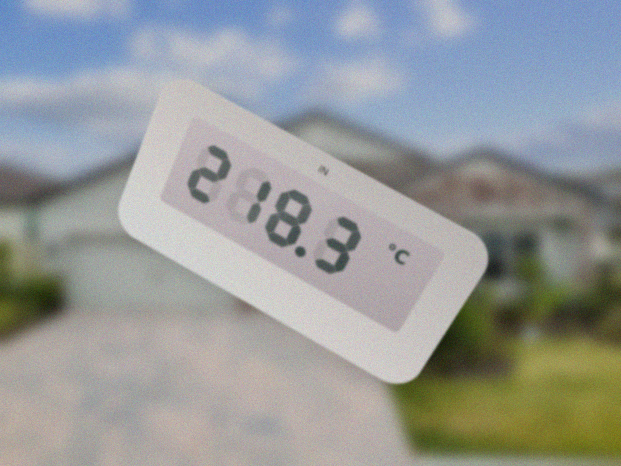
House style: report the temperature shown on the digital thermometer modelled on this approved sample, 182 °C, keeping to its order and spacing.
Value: 218.3 °C
